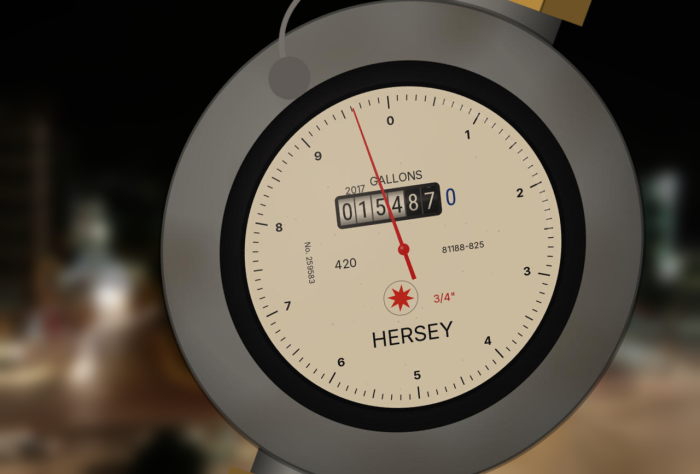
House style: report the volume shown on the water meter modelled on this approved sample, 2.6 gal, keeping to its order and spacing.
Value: 154869.6 gal
